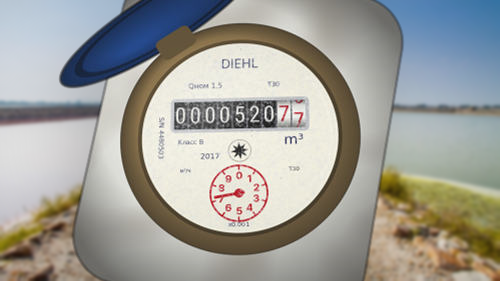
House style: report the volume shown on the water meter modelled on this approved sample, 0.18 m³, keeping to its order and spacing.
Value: 520.767 m³
